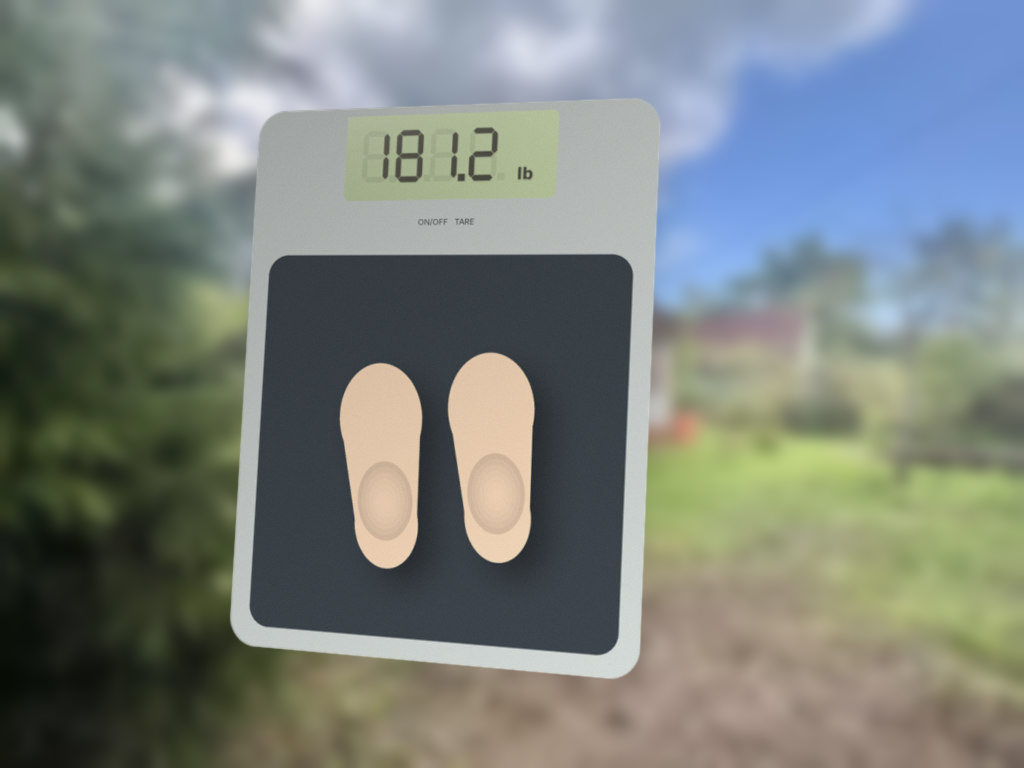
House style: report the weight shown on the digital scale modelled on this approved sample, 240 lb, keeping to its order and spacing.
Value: 181.2 lb
